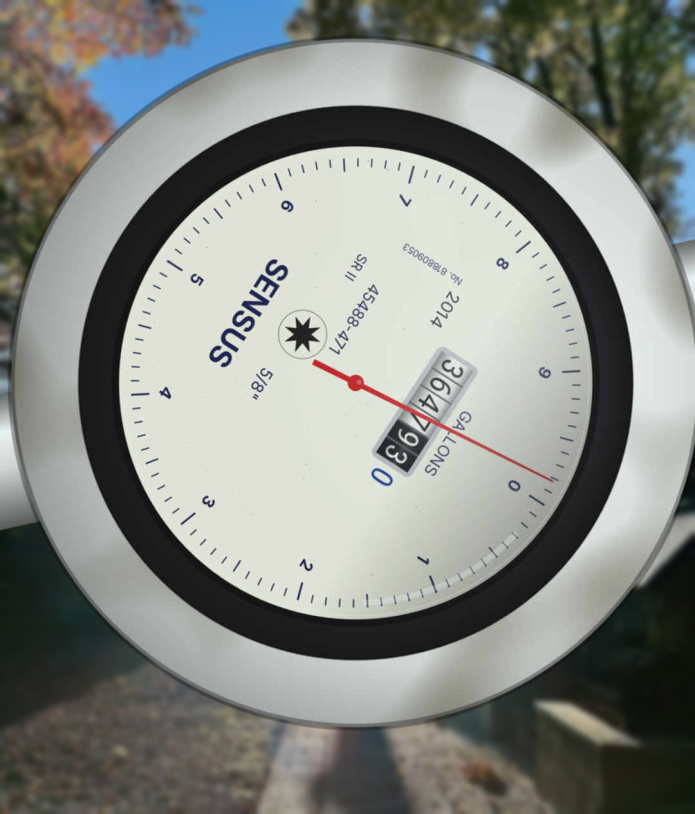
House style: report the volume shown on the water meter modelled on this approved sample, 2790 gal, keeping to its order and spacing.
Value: 3647929.8 gal
